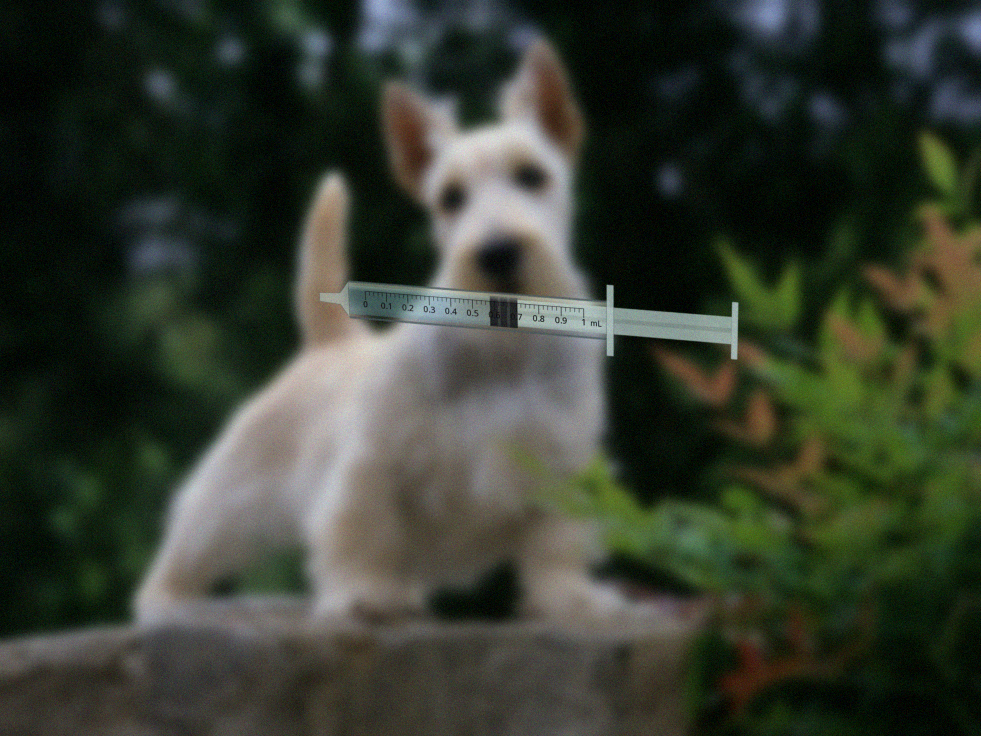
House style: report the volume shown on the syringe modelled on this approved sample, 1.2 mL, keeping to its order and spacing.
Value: 0.58 mL
